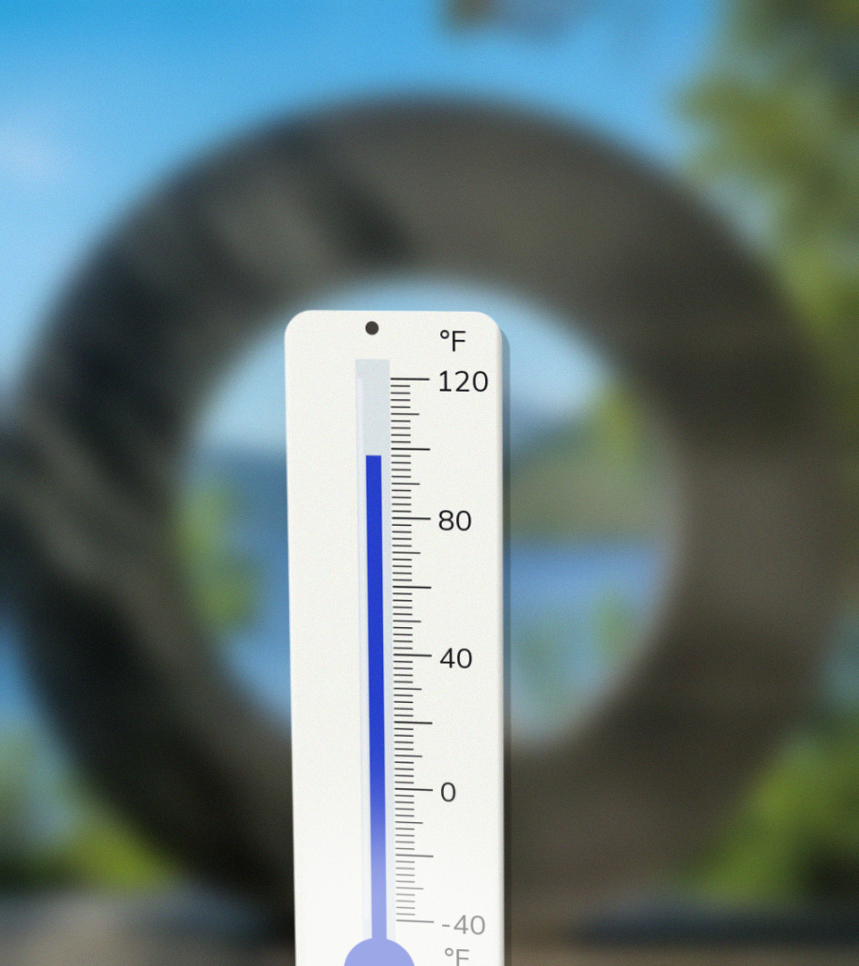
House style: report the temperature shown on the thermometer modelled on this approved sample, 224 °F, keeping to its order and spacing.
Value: 98 °F
